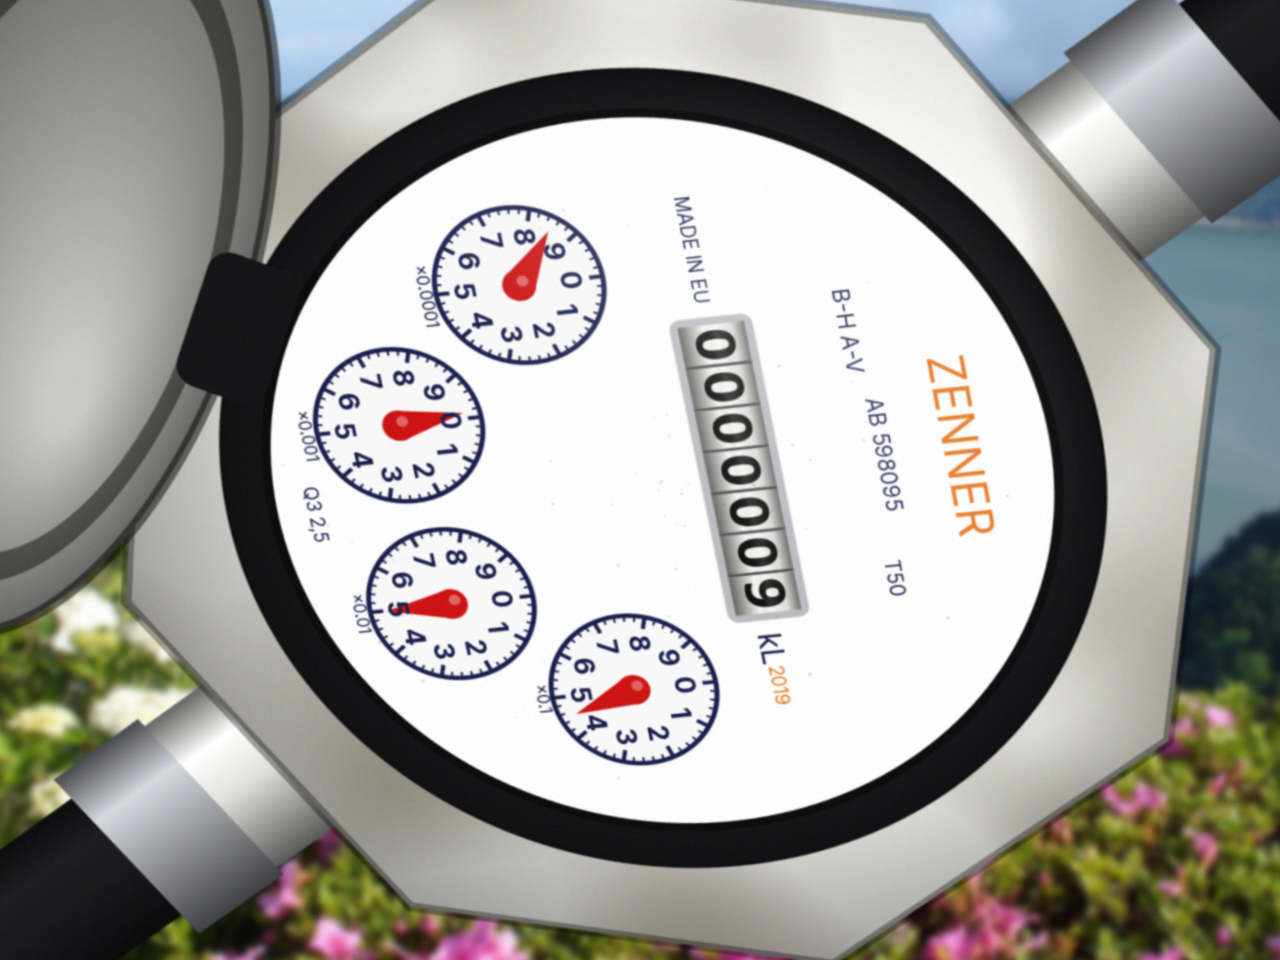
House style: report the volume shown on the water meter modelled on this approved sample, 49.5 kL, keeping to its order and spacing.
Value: 9.4498 kL
